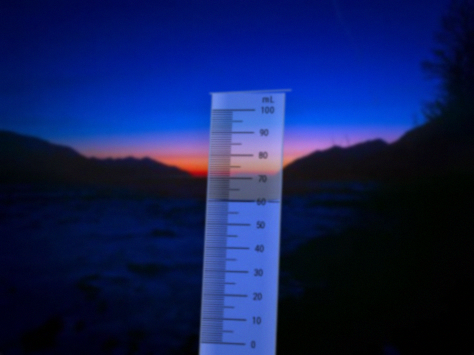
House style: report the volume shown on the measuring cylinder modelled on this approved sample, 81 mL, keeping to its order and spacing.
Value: 60 mL
